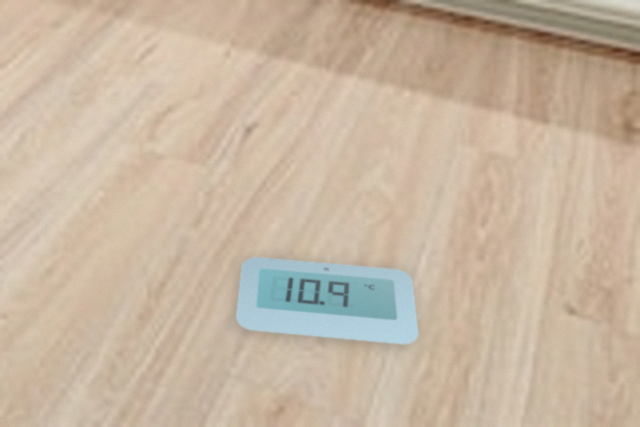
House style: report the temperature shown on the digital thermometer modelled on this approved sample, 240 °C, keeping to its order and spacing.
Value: 10.9 °C
